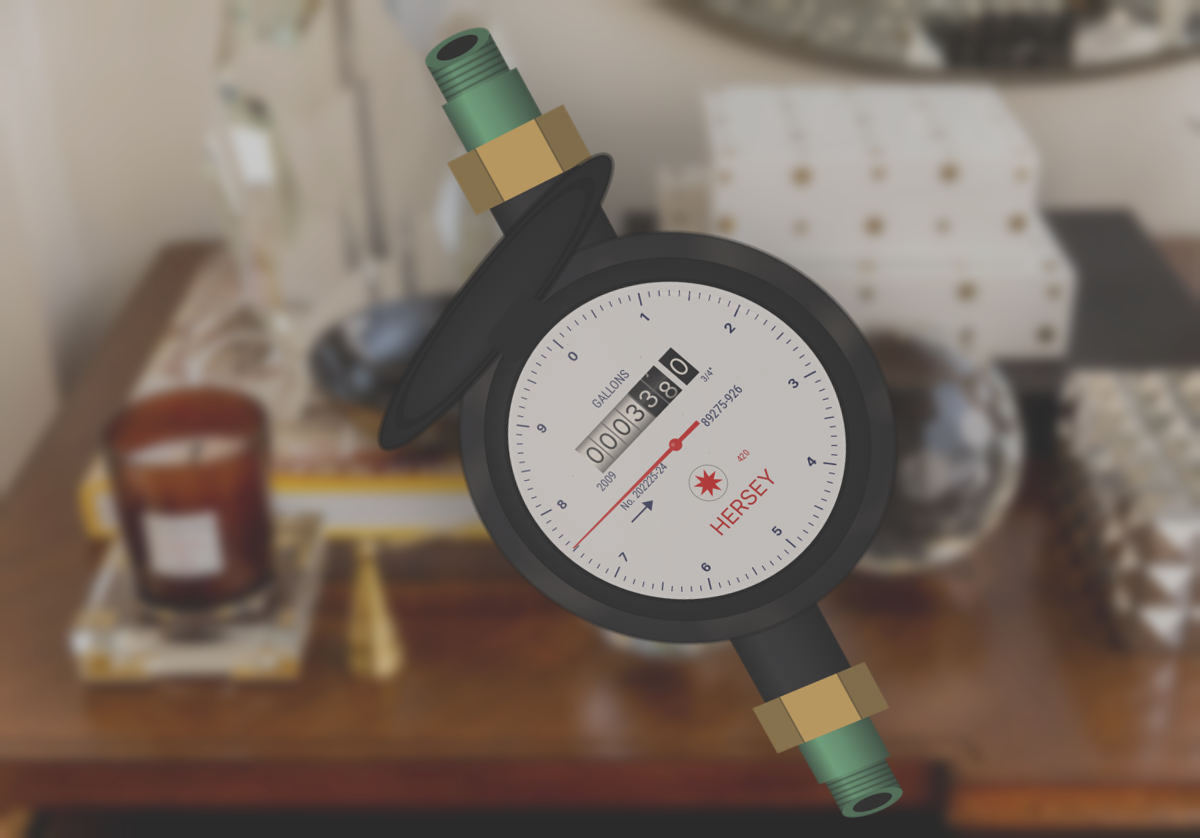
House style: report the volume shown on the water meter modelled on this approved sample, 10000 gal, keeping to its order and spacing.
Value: 3377.5 gal
